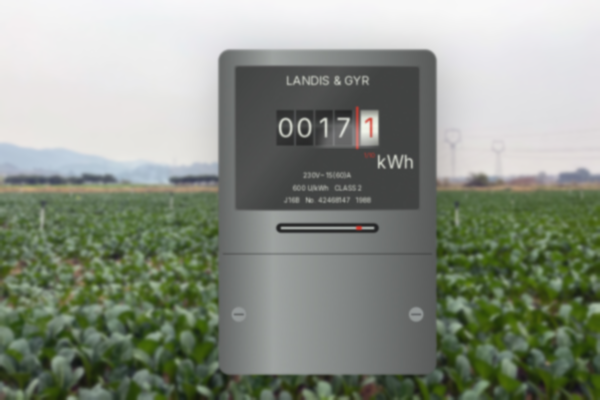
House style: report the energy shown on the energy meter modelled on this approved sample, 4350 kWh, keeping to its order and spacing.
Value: 17.1 kWh
